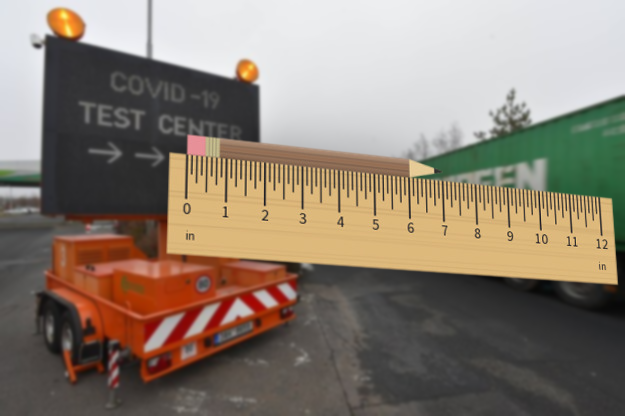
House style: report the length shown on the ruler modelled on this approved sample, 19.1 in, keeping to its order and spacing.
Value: 7 in
